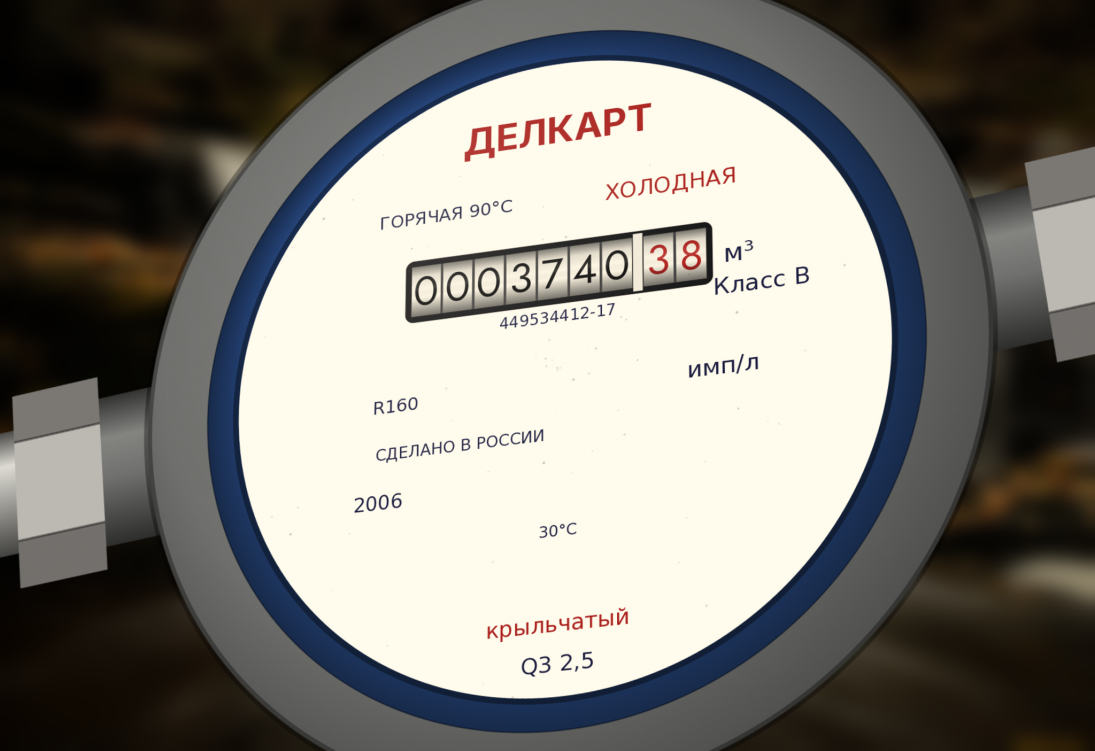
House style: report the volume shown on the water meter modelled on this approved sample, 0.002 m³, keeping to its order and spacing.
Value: 3740.38 m³
